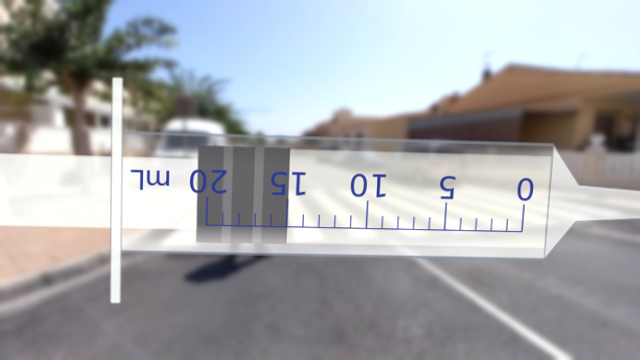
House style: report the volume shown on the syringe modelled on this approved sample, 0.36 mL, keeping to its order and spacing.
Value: 15 mL
